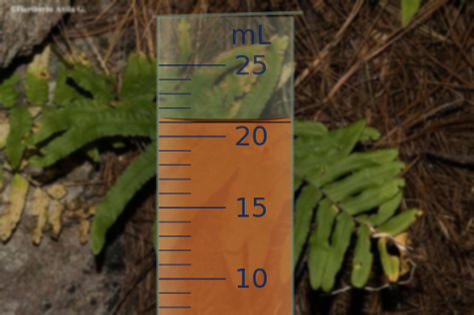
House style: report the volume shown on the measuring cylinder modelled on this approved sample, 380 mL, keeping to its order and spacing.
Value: 21 mL
